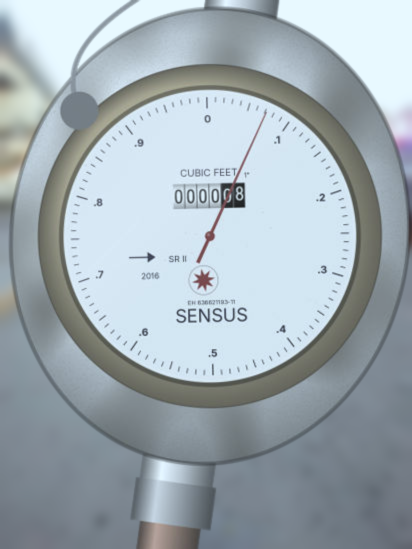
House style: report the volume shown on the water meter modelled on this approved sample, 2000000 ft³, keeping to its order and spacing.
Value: 8.07 ft³
